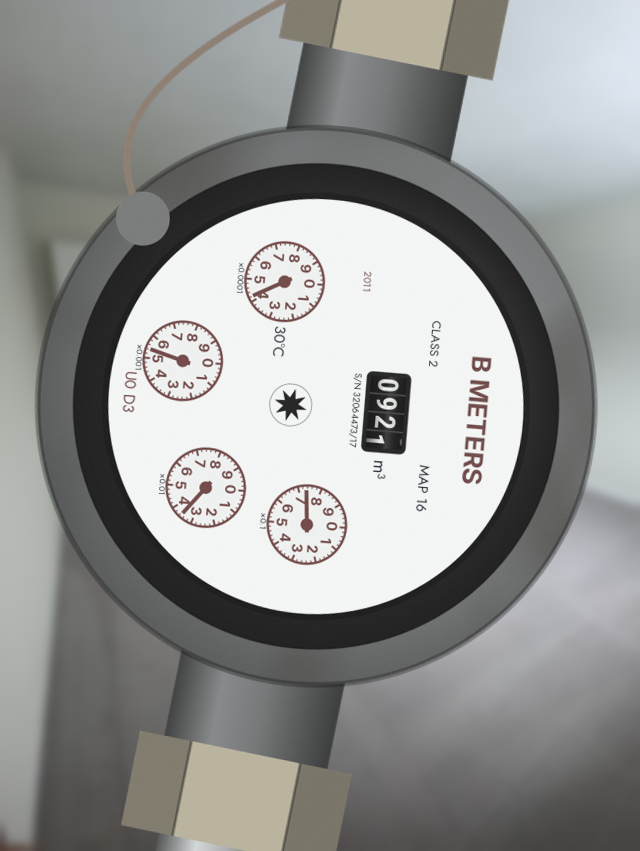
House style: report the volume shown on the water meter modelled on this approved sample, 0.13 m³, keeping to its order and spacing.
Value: 920.7354 m³
